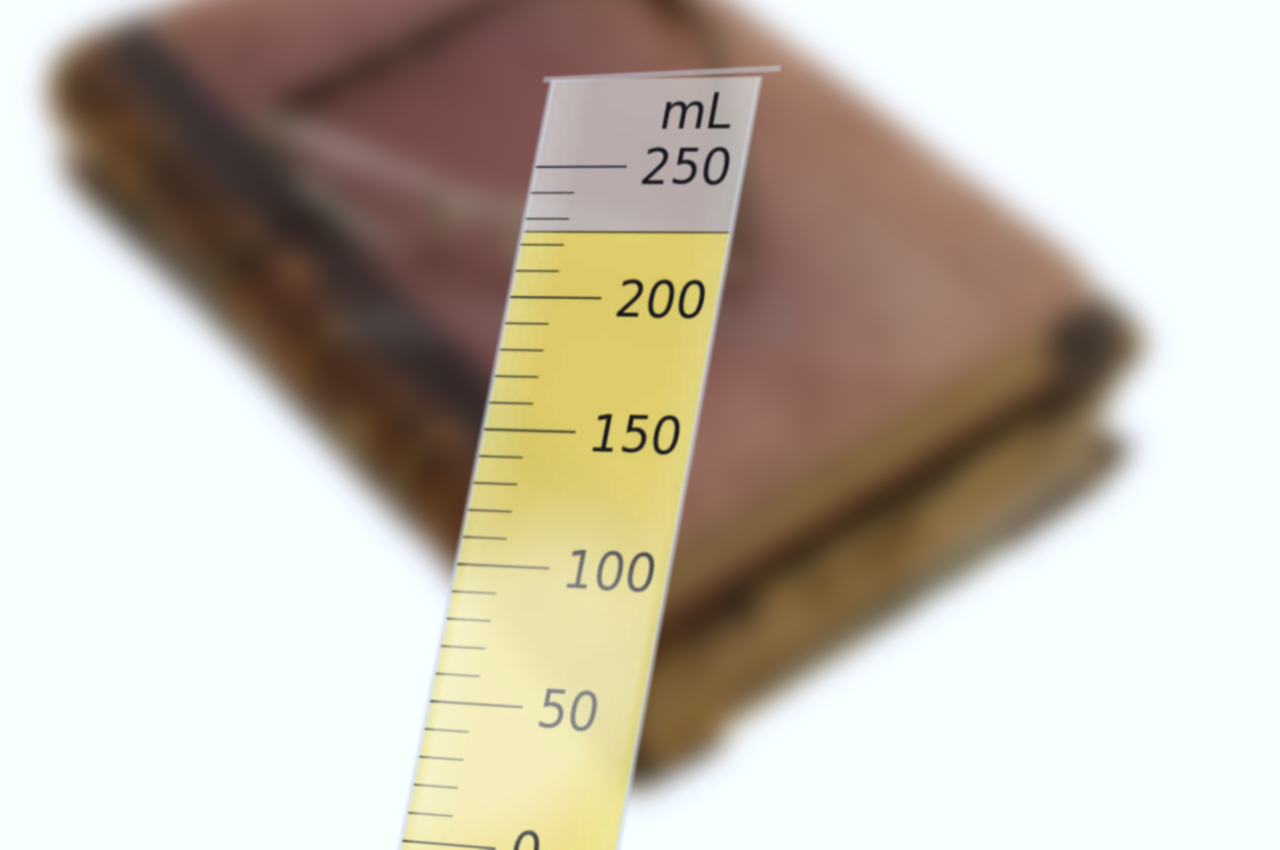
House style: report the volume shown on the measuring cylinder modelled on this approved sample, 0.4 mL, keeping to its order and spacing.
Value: 225 mL
